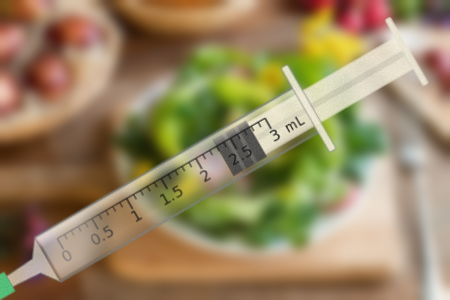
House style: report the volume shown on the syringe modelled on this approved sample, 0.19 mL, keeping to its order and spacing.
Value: 2.3 mL
